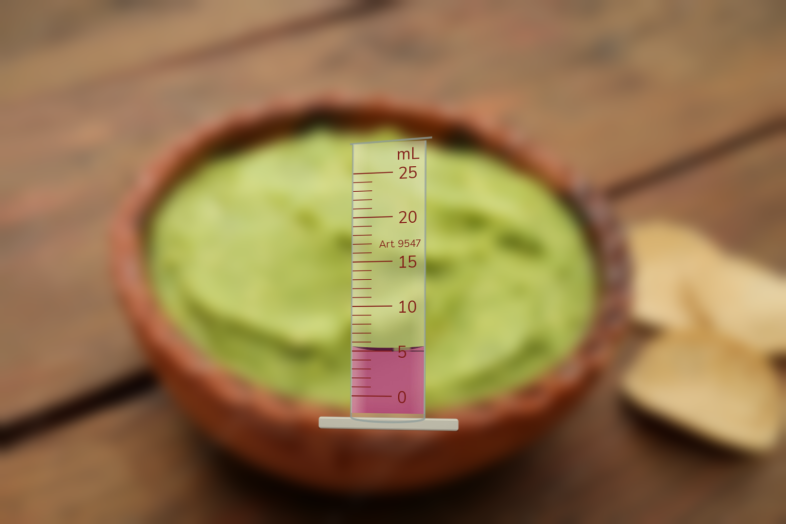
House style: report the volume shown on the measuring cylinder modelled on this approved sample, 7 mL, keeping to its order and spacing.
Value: 5 mL
